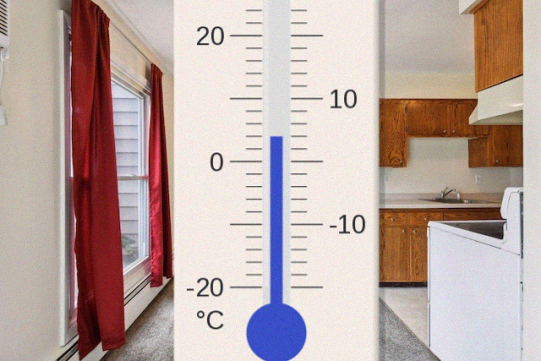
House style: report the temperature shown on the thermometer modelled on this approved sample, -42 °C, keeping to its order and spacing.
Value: 4 °C
